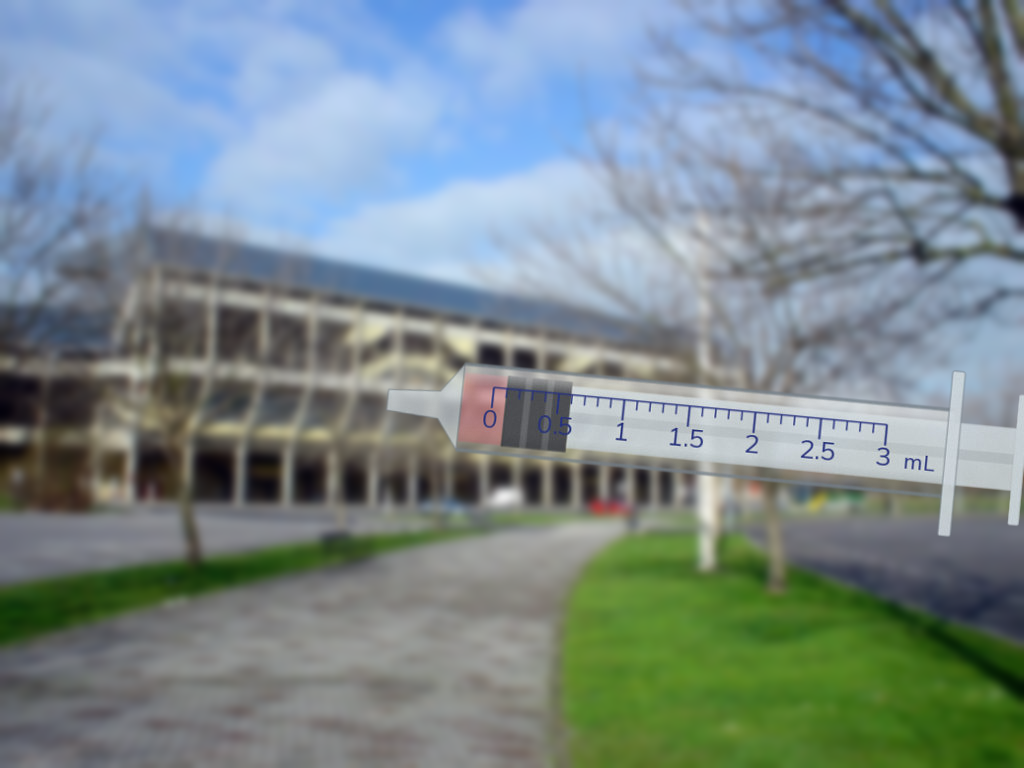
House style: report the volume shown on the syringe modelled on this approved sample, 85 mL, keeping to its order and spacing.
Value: 0.1 mL
